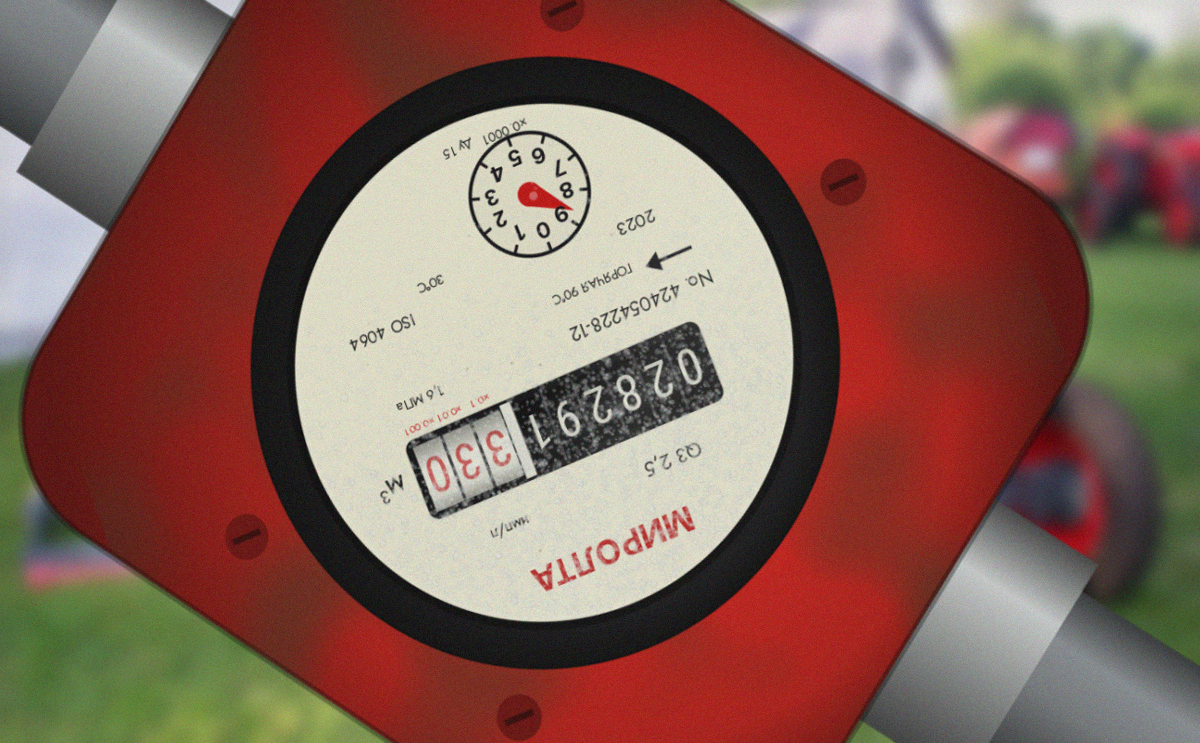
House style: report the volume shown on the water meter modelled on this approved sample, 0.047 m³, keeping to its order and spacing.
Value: 28291.3308 m³
